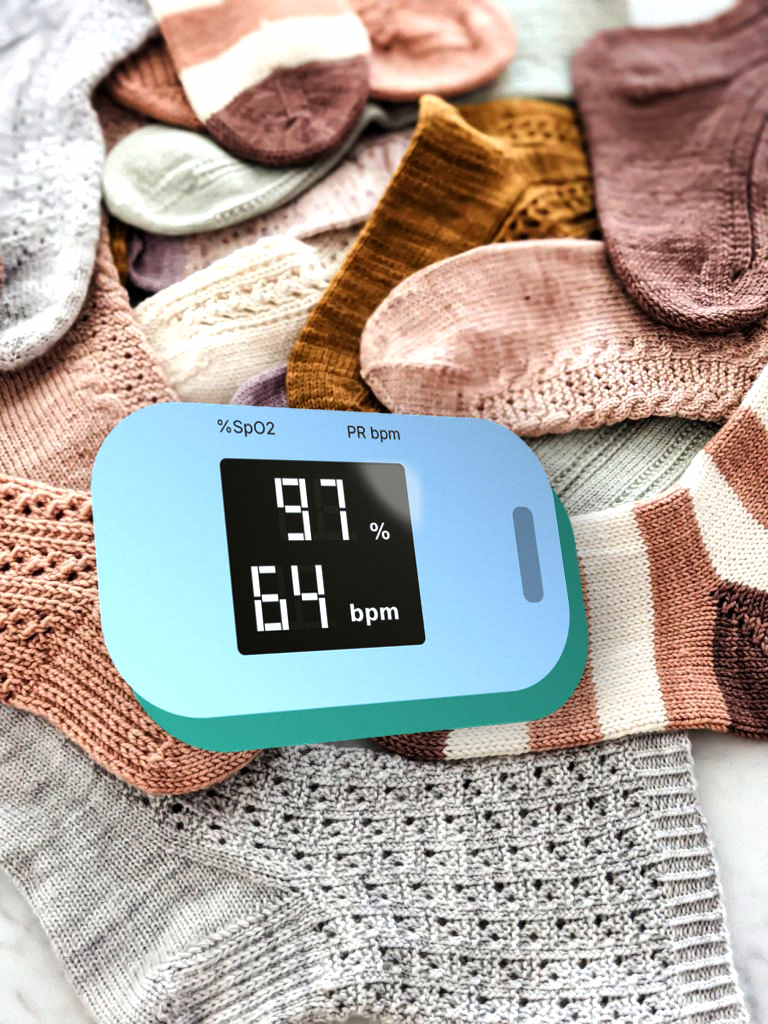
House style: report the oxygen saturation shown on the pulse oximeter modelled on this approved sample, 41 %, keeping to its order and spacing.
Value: 97 %
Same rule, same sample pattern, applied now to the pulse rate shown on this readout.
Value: 64 bpm
